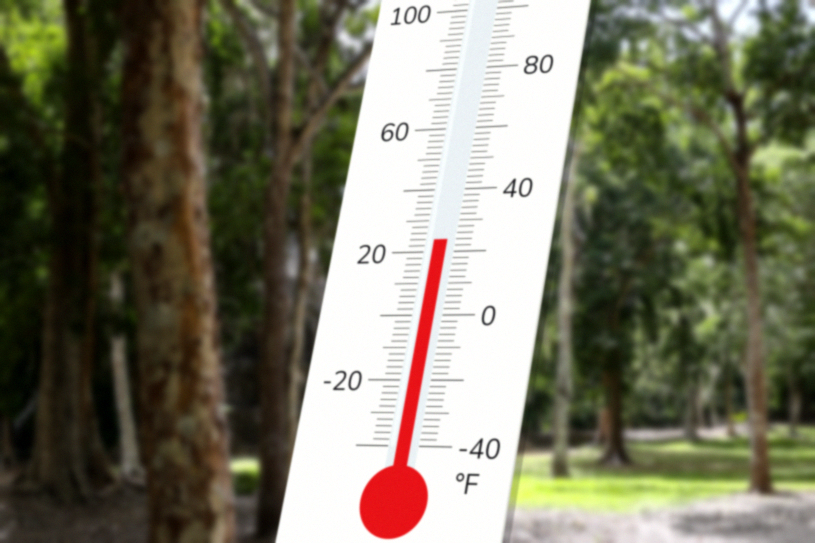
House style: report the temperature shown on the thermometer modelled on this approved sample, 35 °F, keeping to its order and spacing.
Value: 24 °F
